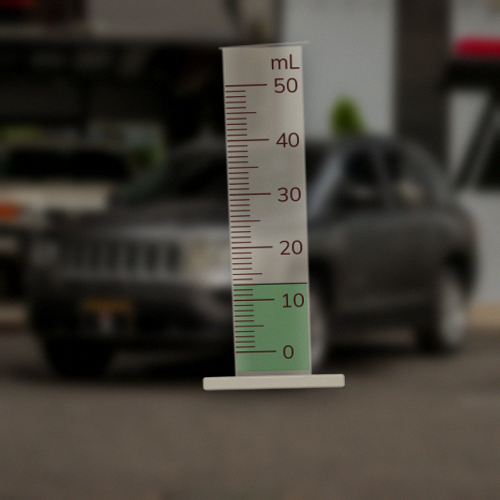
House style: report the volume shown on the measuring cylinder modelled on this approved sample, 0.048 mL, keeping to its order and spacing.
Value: 13 mL
